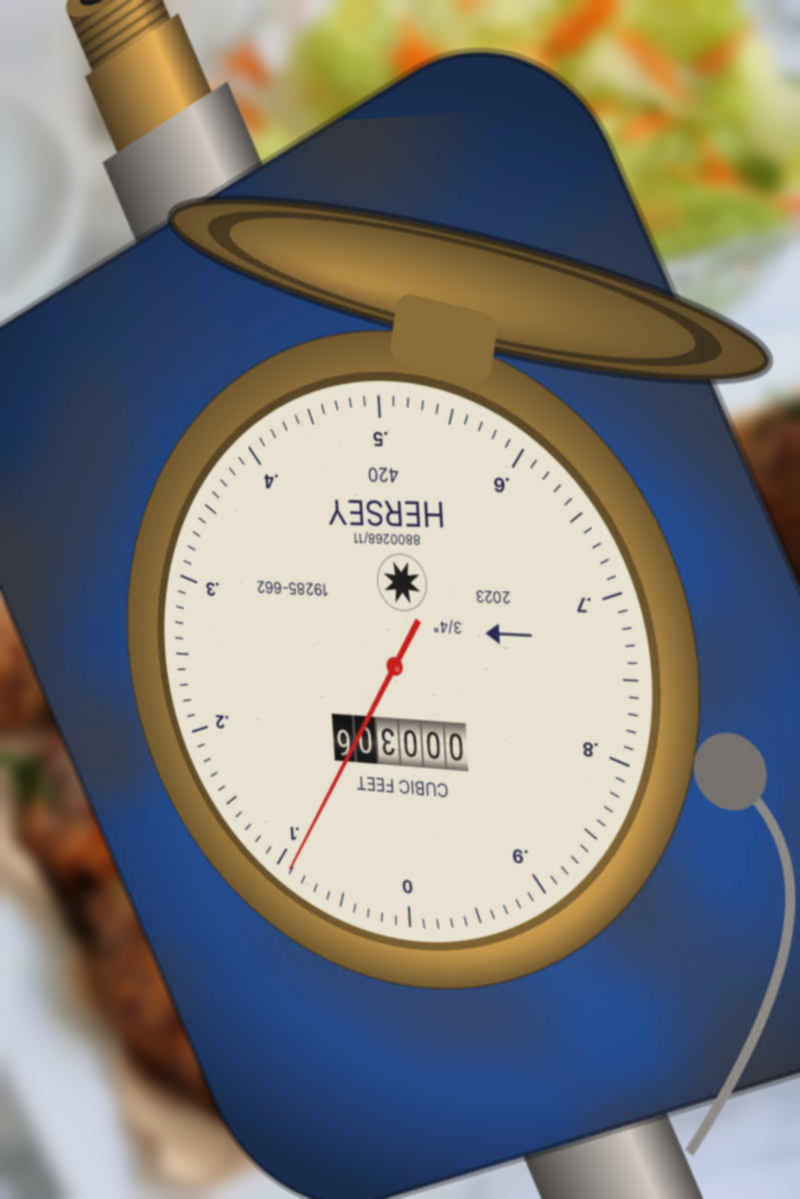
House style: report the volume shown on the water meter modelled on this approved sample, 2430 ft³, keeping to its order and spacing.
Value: 306.09 ft³
